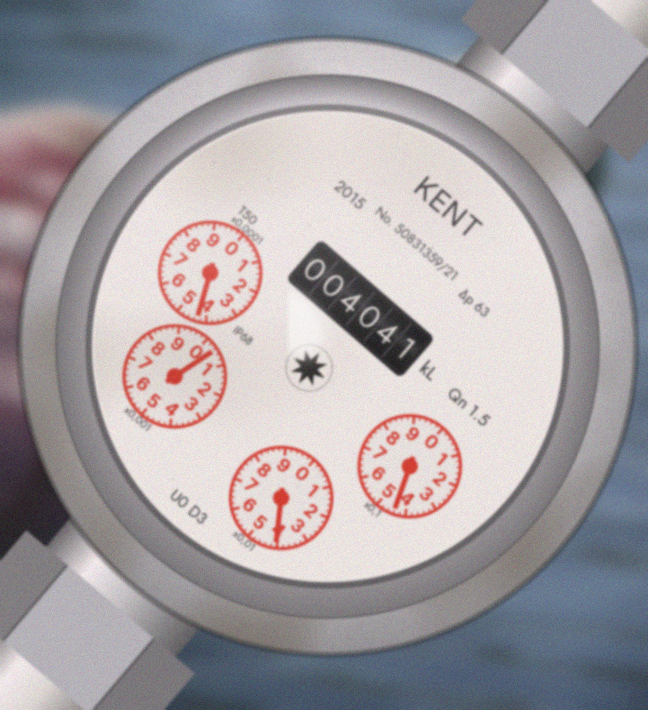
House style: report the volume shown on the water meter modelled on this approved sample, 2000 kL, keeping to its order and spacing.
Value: 4041.4404 kL
